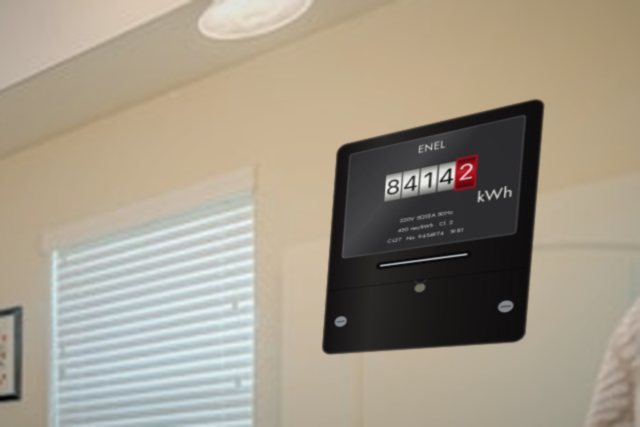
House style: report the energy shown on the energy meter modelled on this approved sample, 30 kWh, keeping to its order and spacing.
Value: 8414.2 kWh
